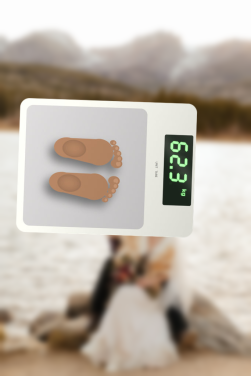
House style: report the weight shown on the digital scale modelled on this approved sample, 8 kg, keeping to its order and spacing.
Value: 62.3 kg
